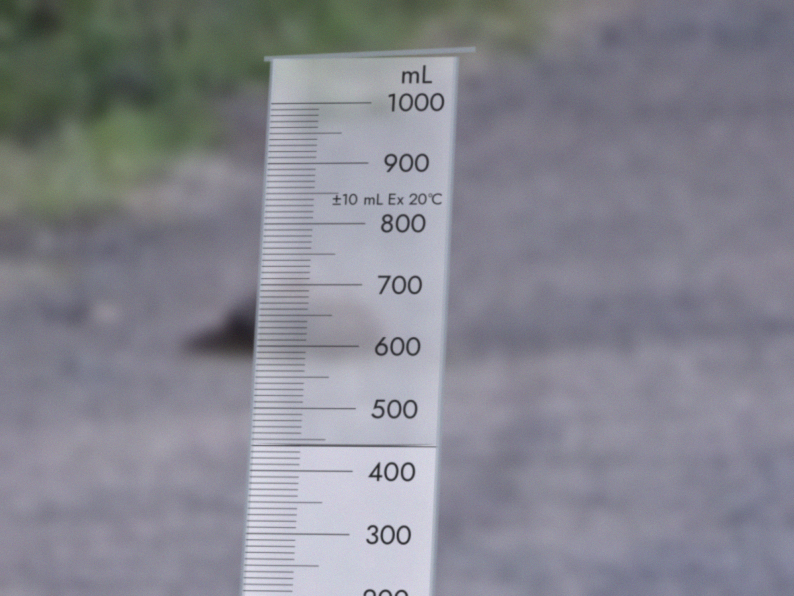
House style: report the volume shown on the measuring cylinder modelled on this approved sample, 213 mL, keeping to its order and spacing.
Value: 440 mL
